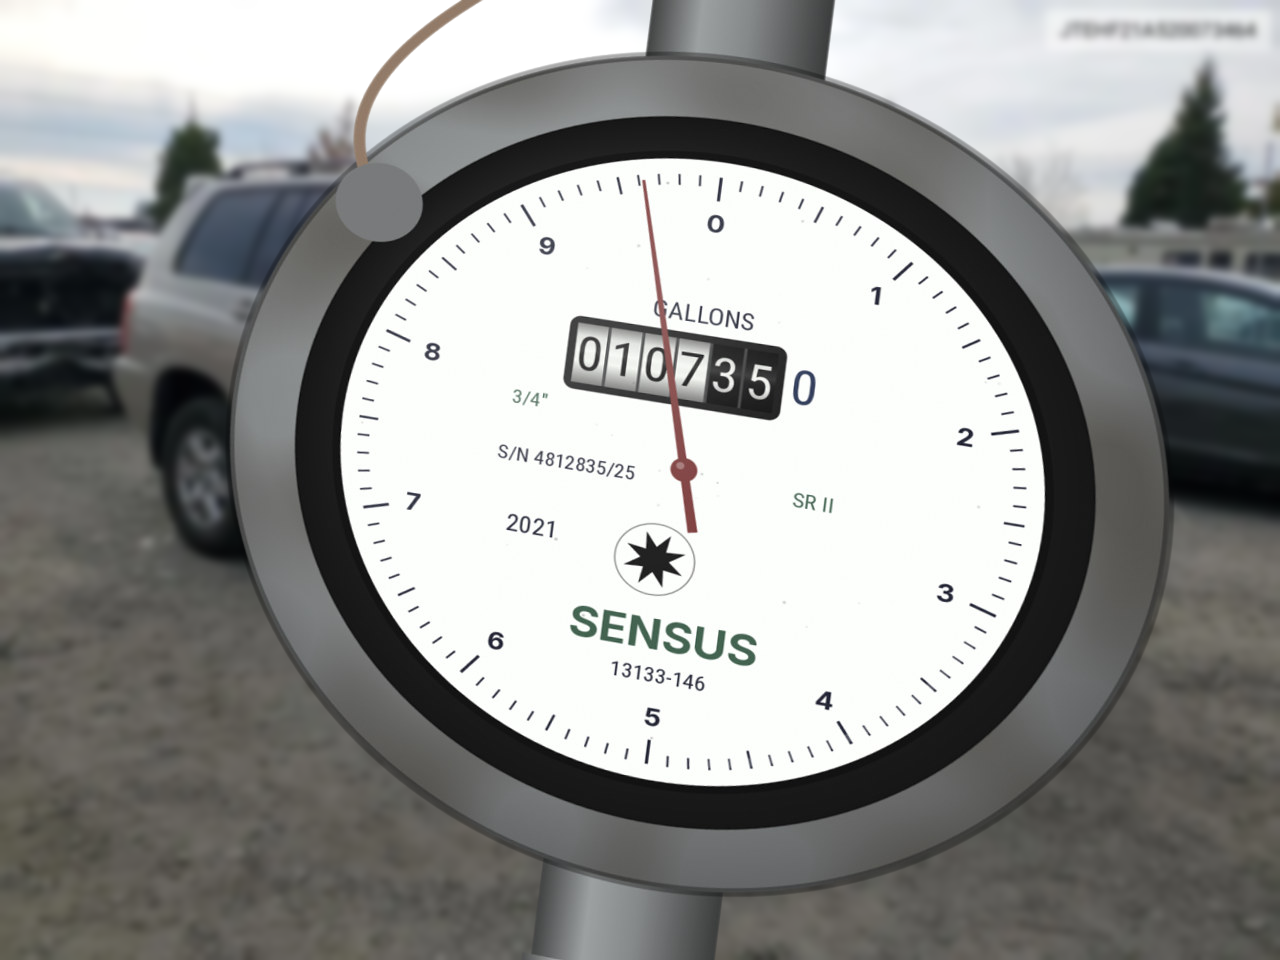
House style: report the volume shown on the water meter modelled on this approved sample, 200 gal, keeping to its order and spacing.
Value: 107349.6 gal
